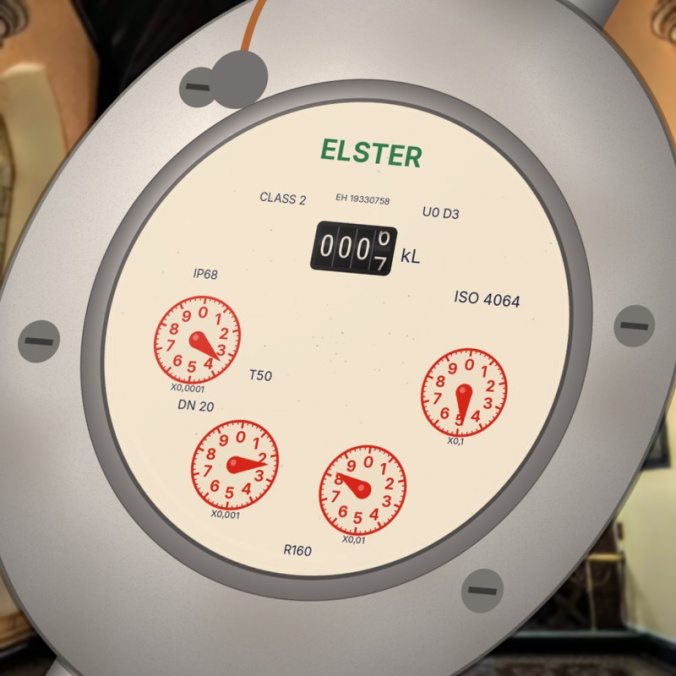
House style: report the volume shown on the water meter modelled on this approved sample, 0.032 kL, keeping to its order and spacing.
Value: 6.4823 kL
